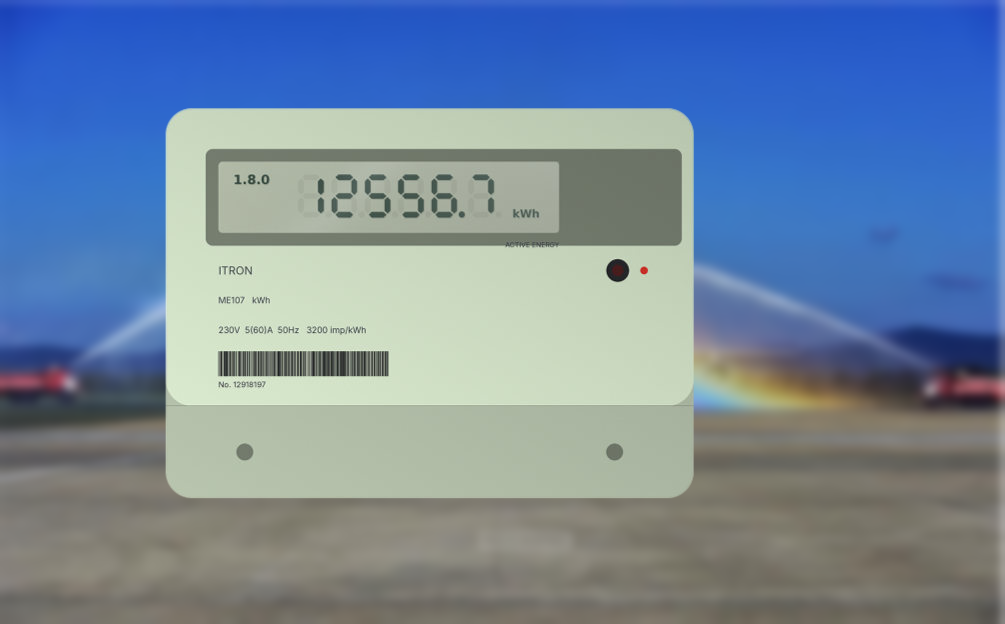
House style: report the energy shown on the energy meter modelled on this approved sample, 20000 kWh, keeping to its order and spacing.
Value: 12556.7 kWh
